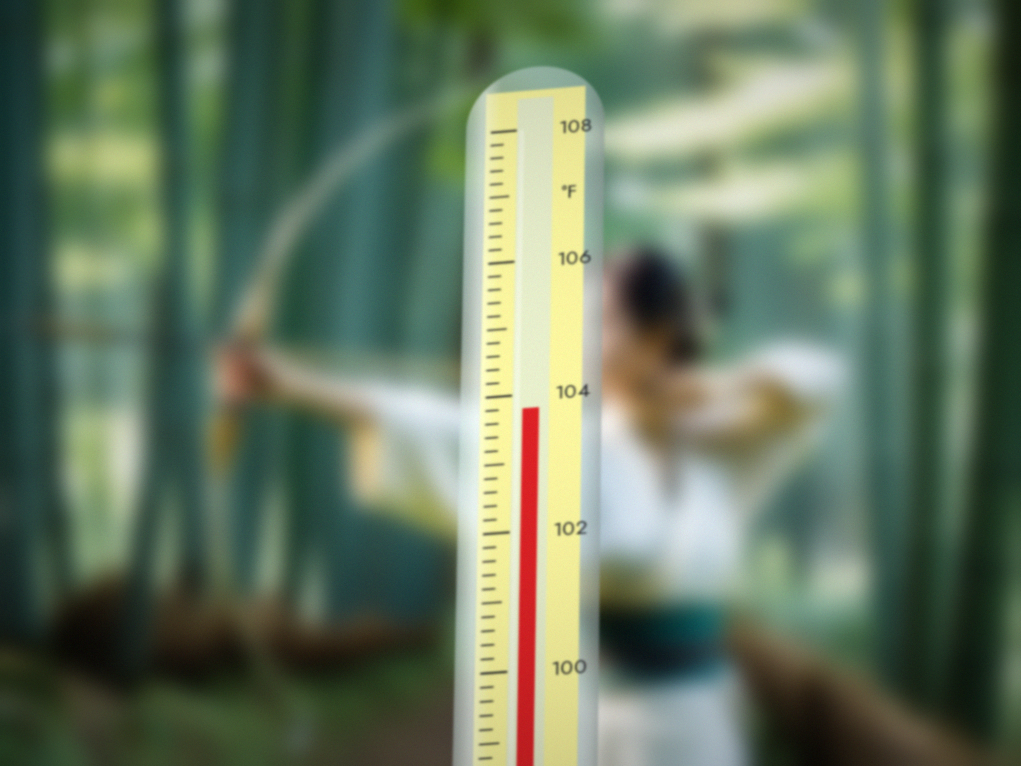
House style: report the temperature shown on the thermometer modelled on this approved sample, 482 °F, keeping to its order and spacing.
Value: 103.8 °F
